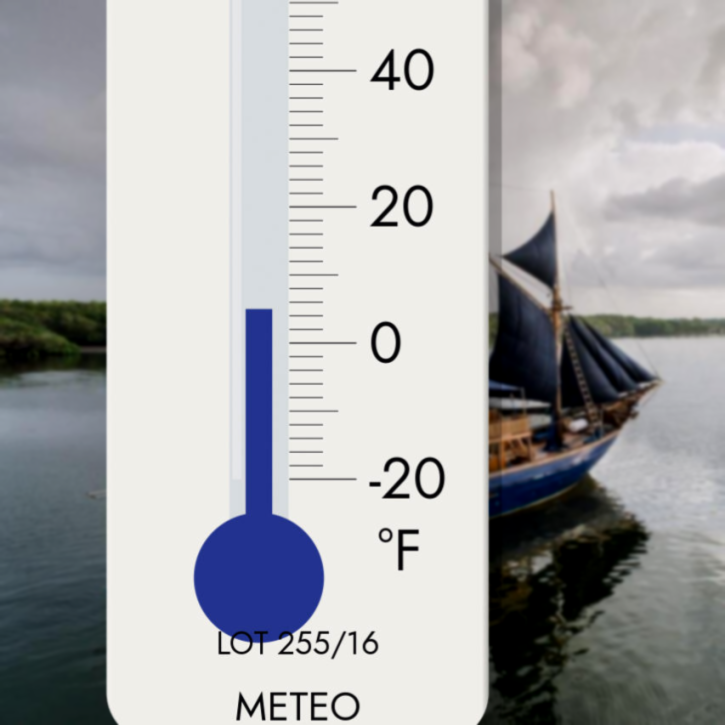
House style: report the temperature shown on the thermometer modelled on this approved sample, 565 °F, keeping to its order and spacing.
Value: 5 °F
